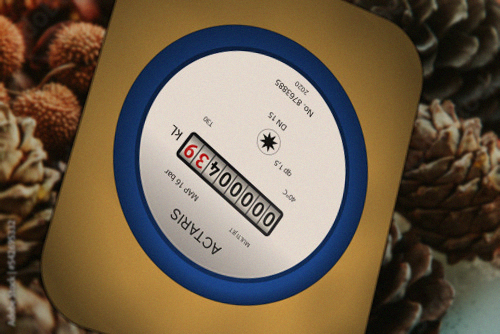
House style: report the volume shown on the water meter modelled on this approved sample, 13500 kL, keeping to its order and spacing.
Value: 4.39 kL
